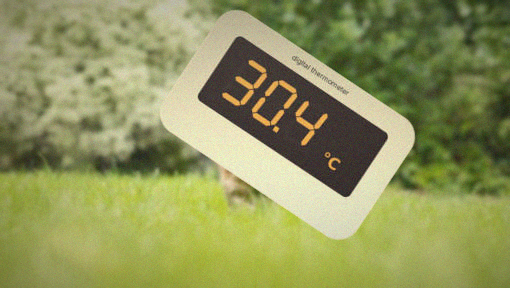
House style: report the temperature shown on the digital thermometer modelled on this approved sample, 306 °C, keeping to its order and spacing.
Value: 30.4 °C
